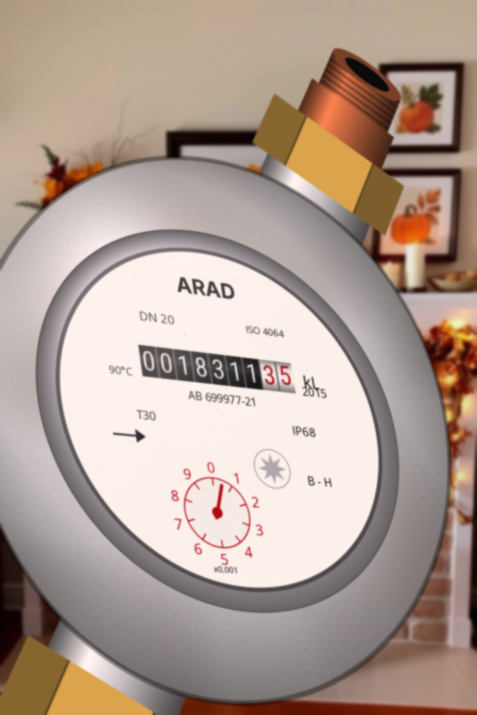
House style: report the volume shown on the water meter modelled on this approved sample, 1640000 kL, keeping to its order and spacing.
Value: 18311.350 kL
